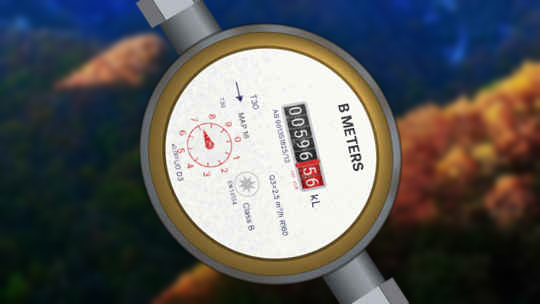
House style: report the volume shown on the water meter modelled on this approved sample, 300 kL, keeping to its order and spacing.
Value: 596.567 kL
